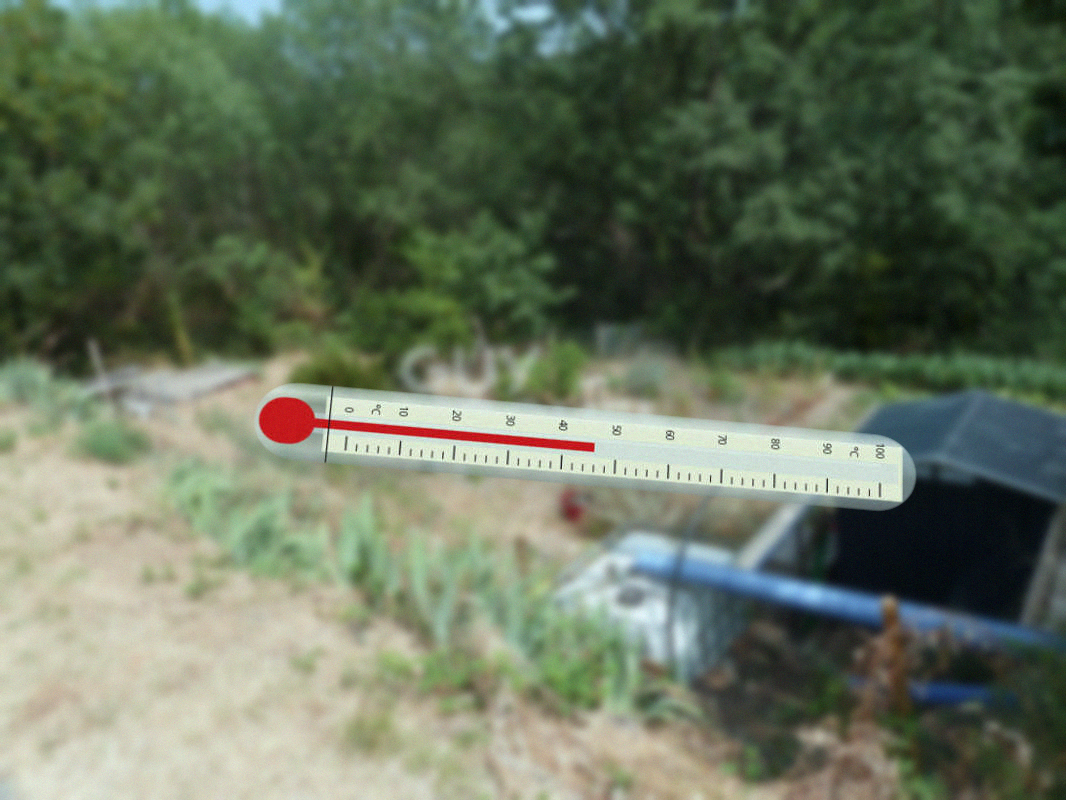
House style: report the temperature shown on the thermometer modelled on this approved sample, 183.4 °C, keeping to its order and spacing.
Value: 46 °C
